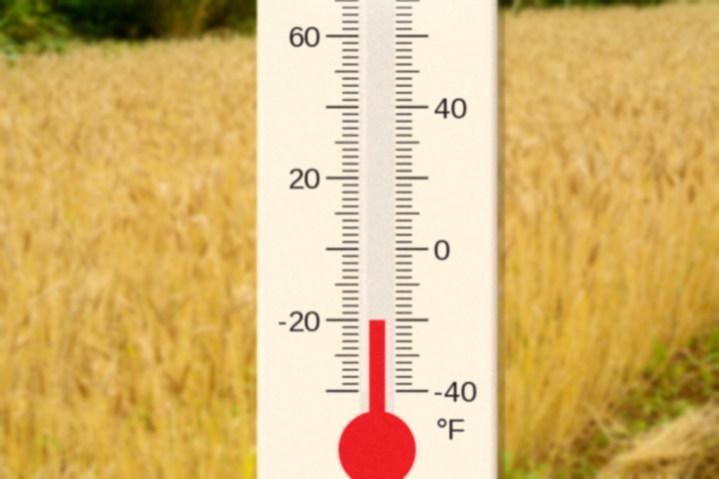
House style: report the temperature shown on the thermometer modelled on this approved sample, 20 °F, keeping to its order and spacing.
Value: -20 °F
